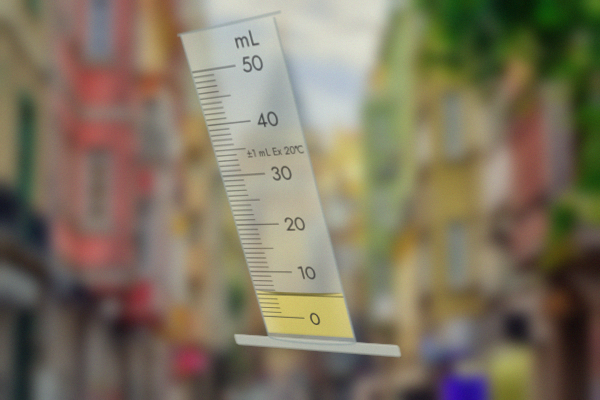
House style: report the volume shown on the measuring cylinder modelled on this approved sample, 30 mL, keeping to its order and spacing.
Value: 5 mL
